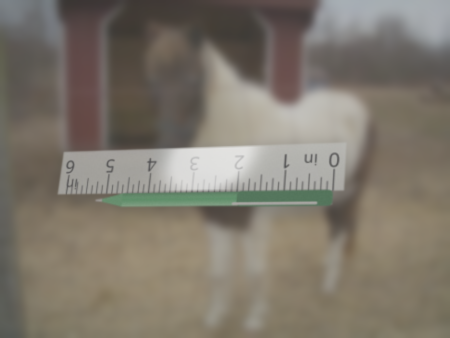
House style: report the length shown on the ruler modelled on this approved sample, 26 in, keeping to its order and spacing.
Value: 5.25 in
